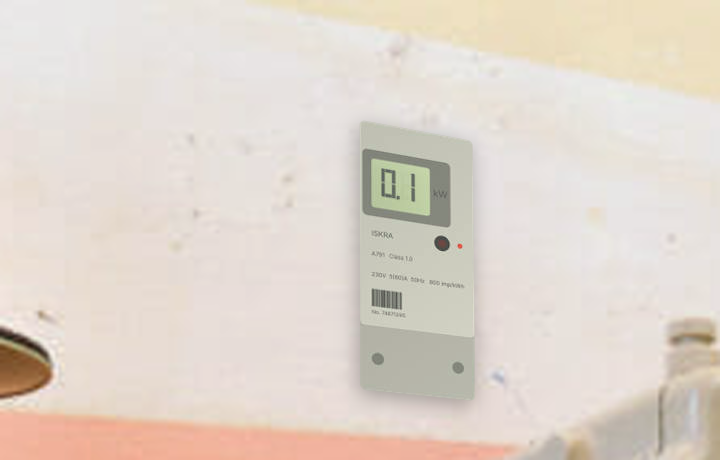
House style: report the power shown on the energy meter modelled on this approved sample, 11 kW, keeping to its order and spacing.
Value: 0.1 kW
